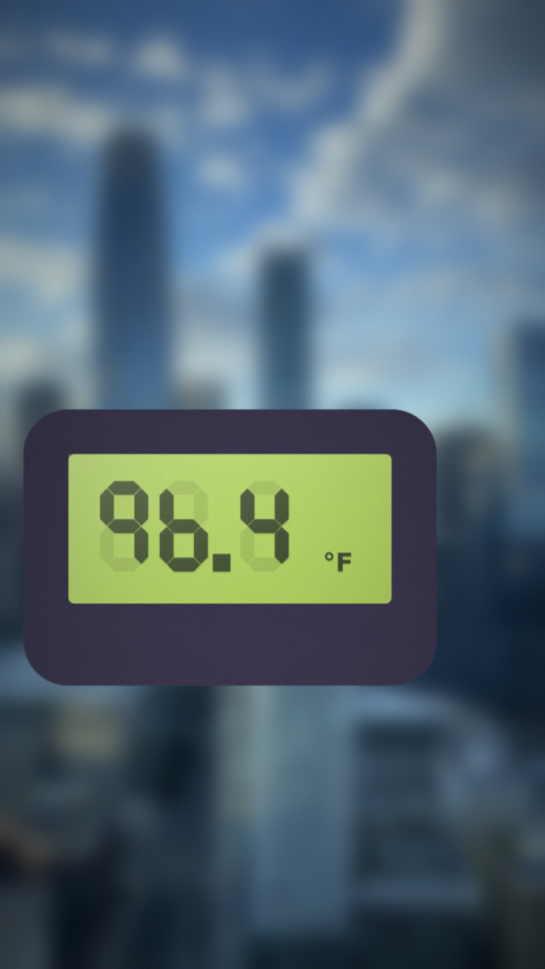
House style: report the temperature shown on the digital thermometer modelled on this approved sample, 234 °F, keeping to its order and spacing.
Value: 96.4 °F
